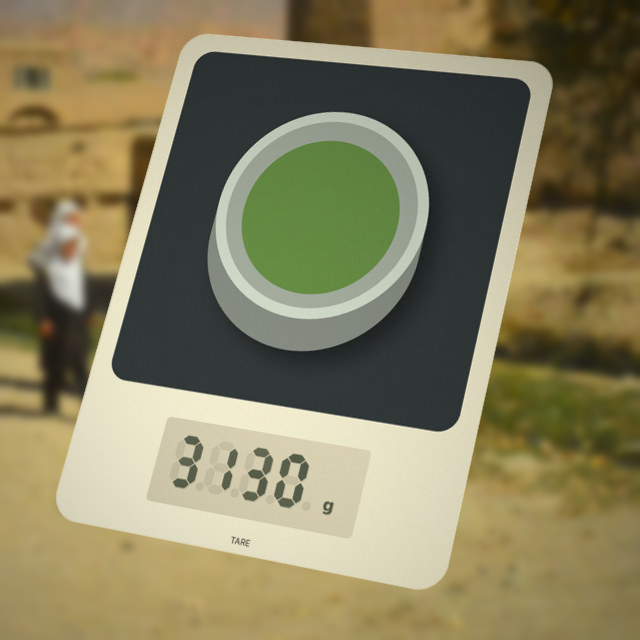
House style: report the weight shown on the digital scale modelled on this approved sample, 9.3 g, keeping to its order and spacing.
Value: 3130 g
